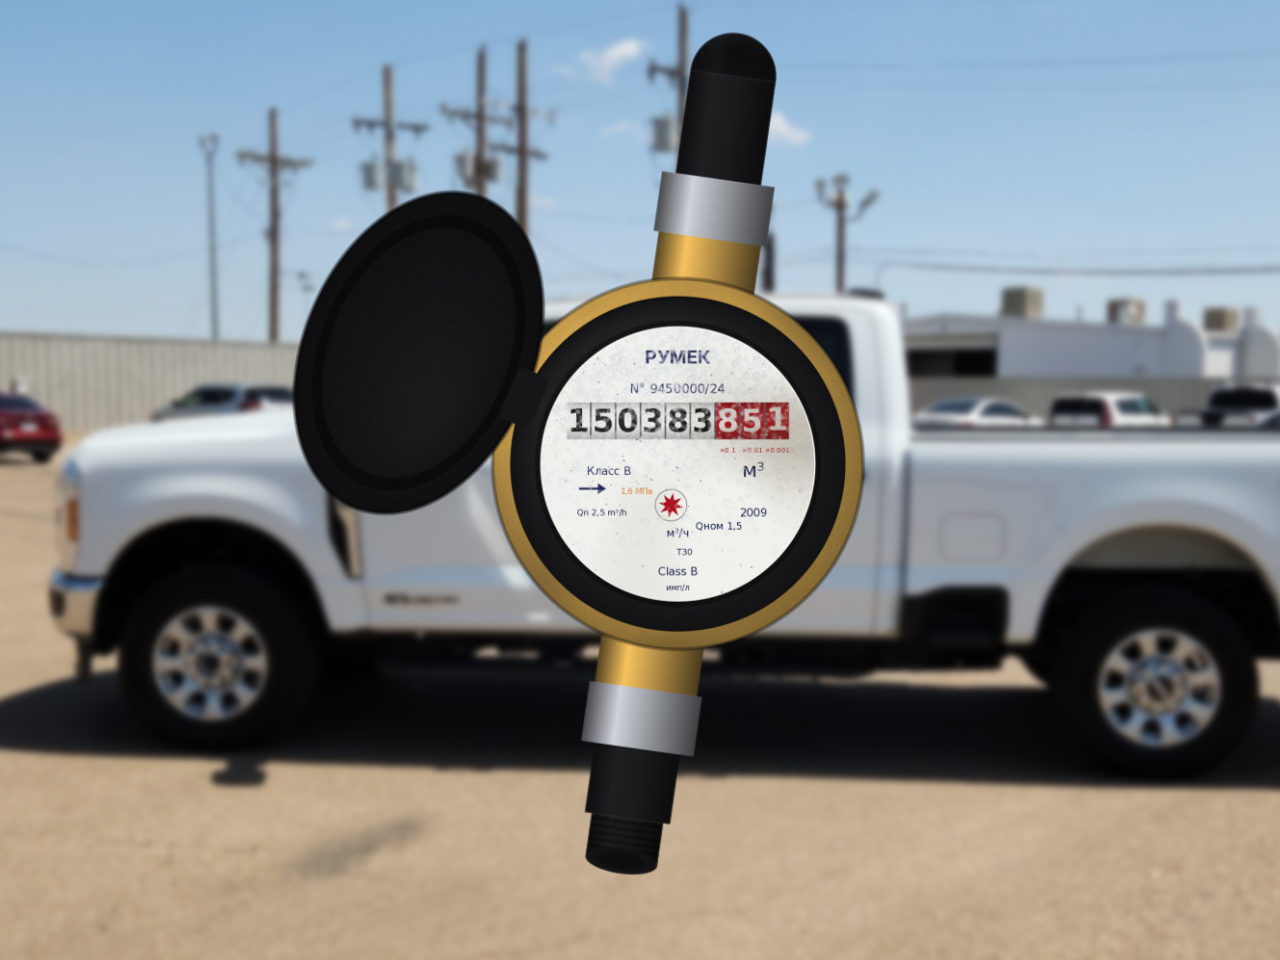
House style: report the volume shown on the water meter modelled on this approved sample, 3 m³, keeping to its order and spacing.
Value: 150383.851 m³
